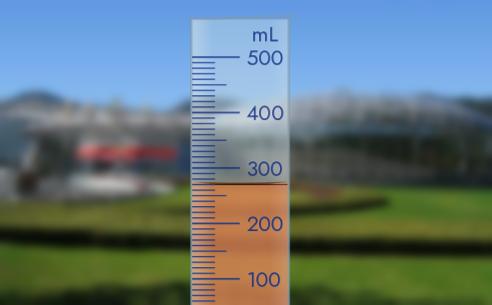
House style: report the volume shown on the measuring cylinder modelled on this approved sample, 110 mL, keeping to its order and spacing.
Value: 270 mL
